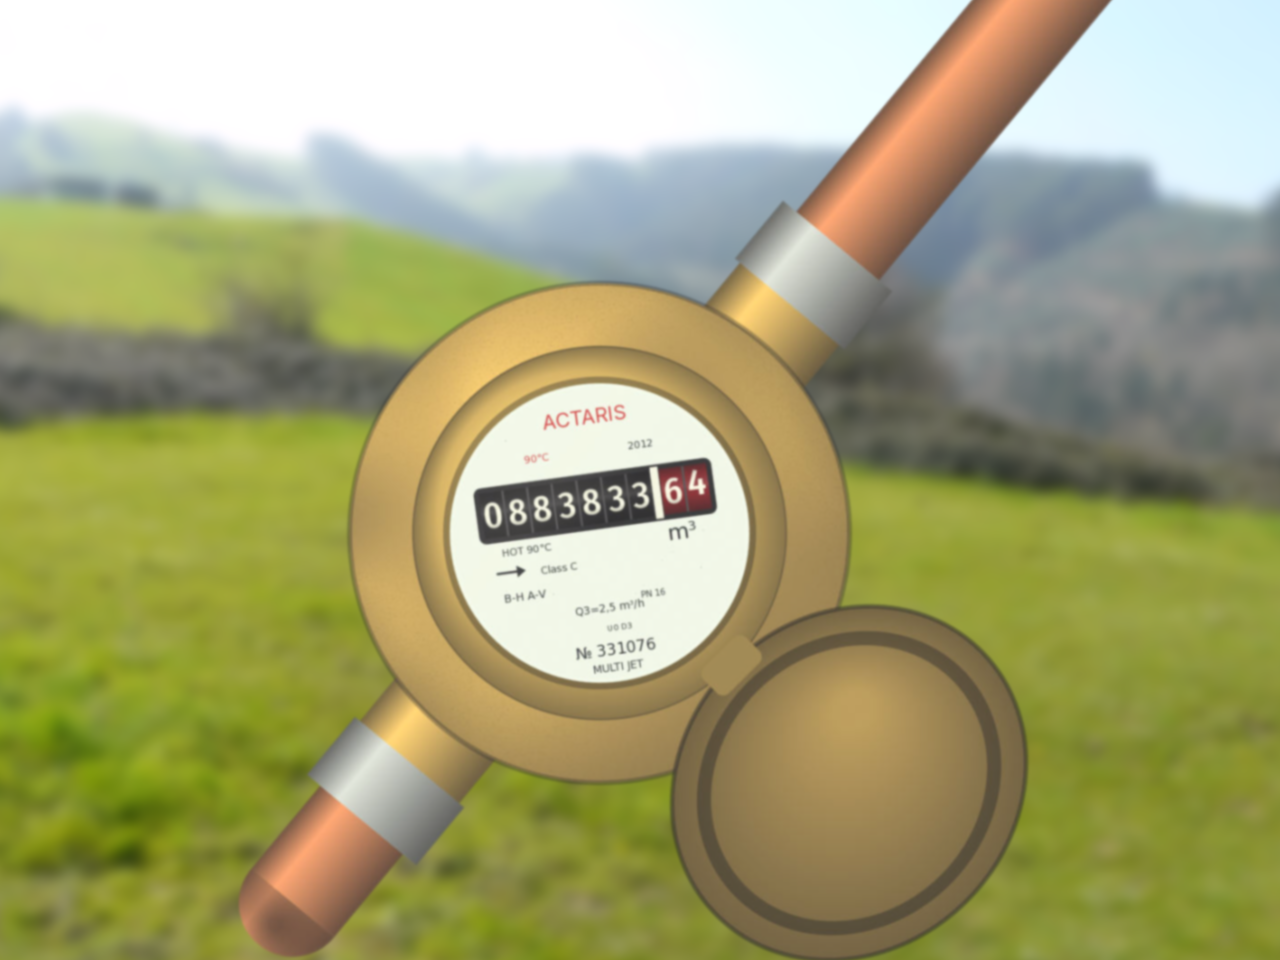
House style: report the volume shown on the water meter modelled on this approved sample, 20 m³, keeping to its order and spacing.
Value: 883833.64 m³
